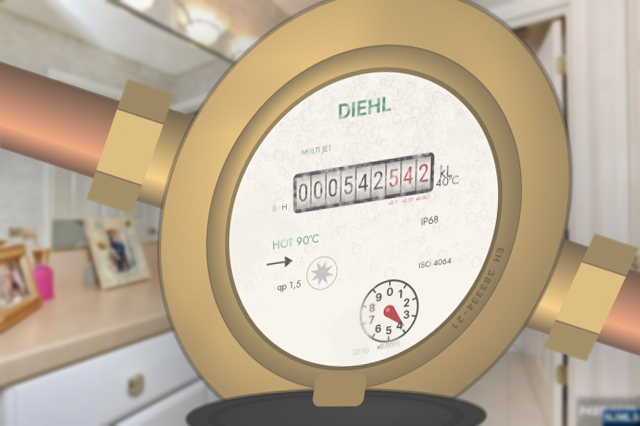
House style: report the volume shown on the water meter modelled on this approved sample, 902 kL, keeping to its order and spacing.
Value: 542.5423 kL
